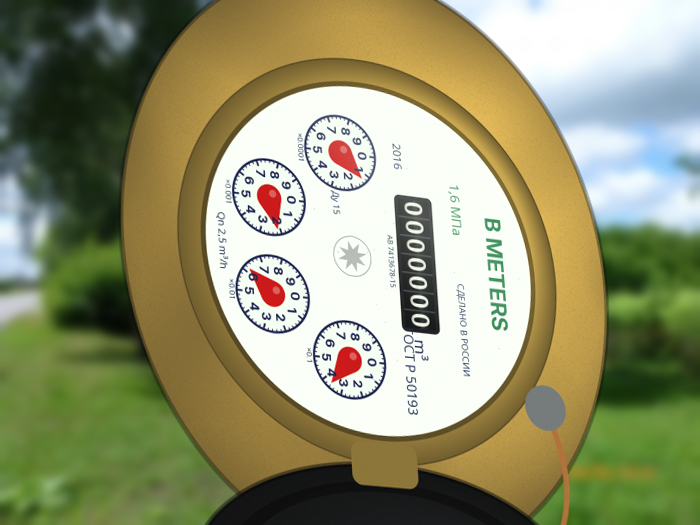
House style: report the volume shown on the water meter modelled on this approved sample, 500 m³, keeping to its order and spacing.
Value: 0.3621 m³
